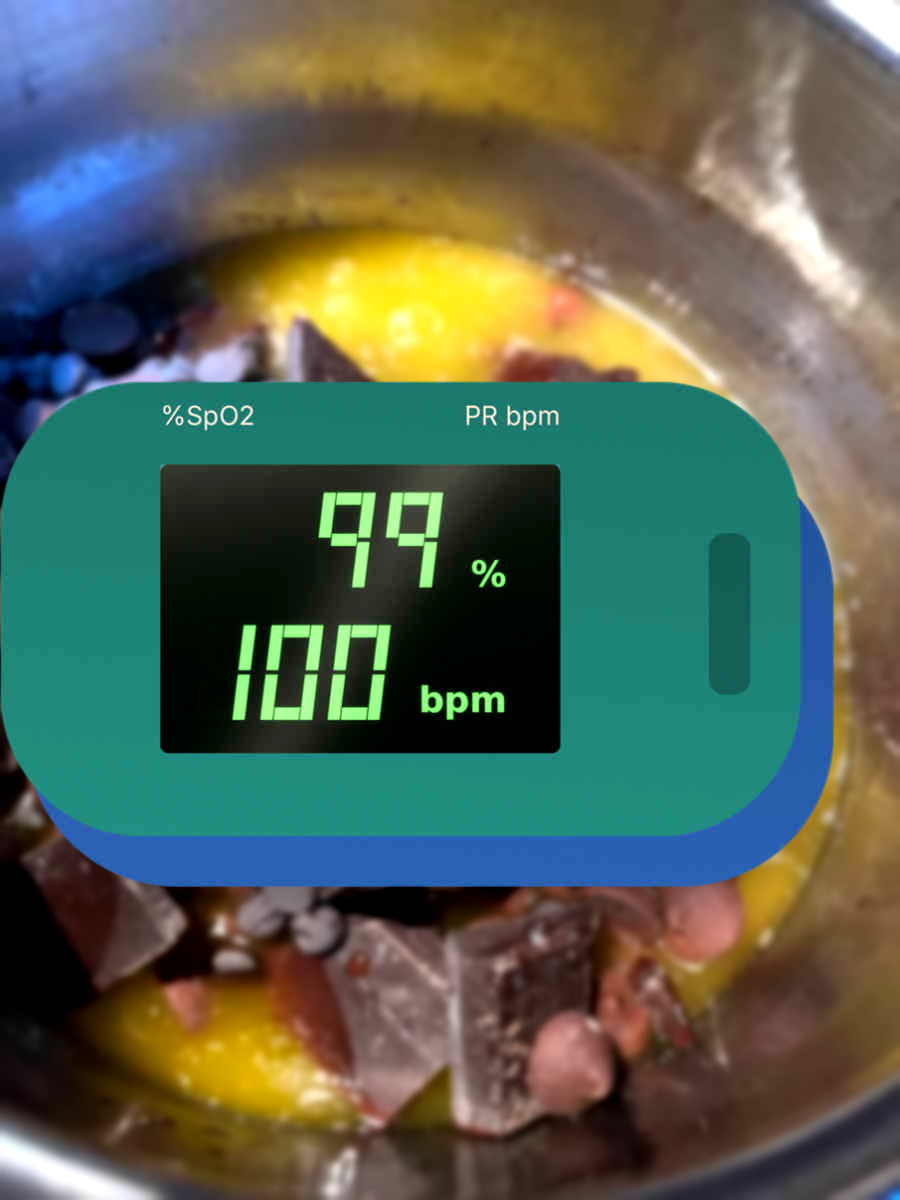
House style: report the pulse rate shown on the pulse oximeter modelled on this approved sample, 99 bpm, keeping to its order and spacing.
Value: 100 bpm
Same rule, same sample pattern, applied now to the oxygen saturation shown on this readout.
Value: 99 %
